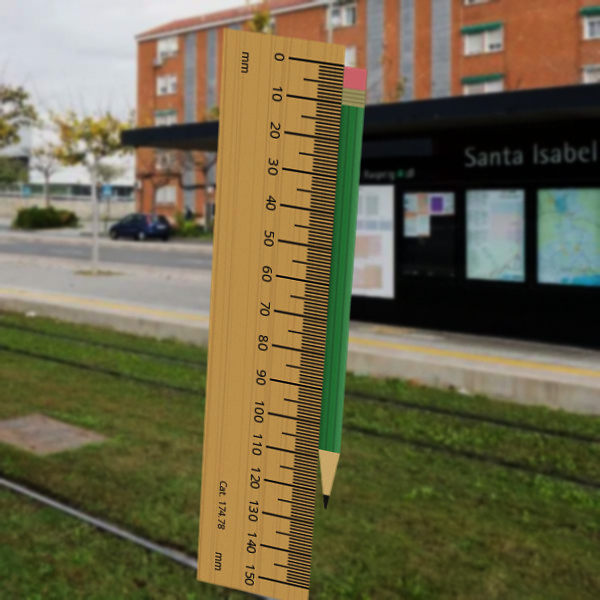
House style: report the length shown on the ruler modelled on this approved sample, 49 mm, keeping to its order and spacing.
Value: 125 mm
